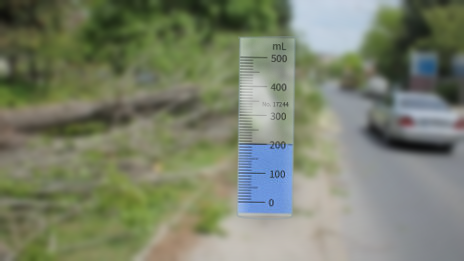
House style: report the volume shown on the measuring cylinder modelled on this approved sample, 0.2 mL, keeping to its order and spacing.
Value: 200 mL
